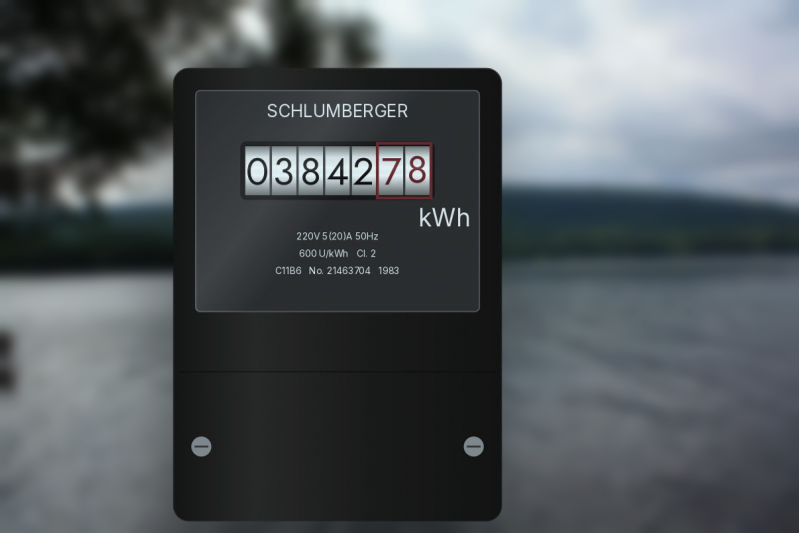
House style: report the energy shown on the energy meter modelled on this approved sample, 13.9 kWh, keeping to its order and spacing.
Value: 3842.78 kWh
